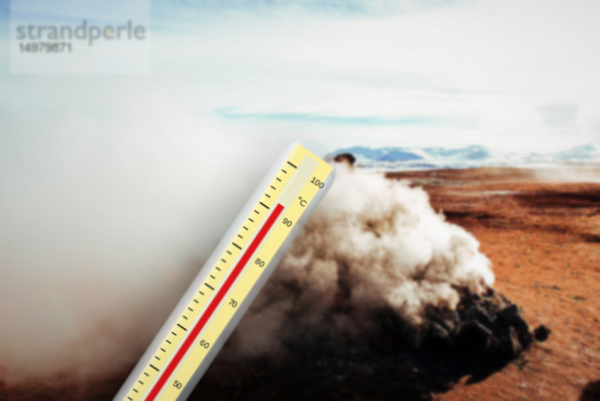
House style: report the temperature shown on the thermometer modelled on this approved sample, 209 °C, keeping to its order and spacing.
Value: 92 °C
